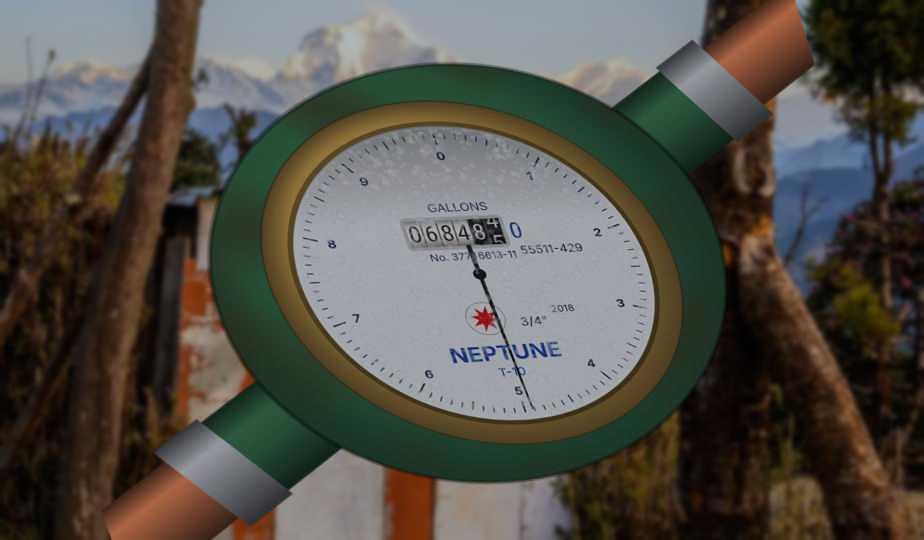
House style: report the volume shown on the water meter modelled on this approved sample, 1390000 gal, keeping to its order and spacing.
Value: 684844.9 gal
